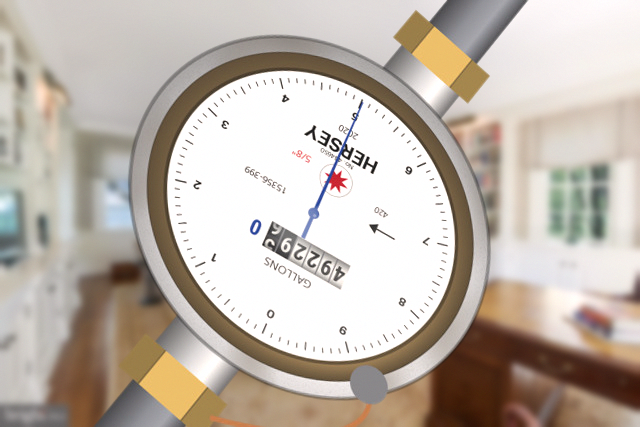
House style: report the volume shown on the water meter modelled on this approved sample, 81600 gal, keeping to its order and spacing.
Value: 4922955.0 gal
